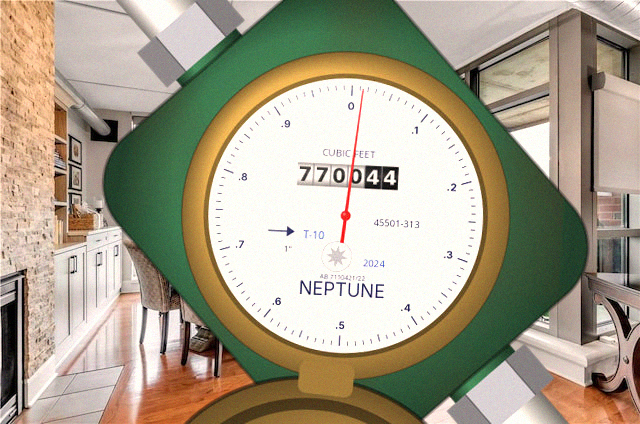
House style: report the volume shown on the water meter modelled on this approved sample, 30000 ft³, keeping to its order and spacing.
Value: 770044.01 ft³
